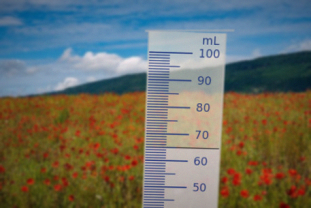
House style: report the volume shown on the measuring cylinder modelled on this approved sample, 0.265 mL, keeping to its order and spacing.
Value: 65 mL
